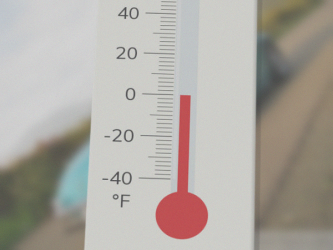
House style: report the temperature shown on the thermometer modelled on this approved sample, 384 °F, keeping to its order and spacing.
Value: 0 °F
